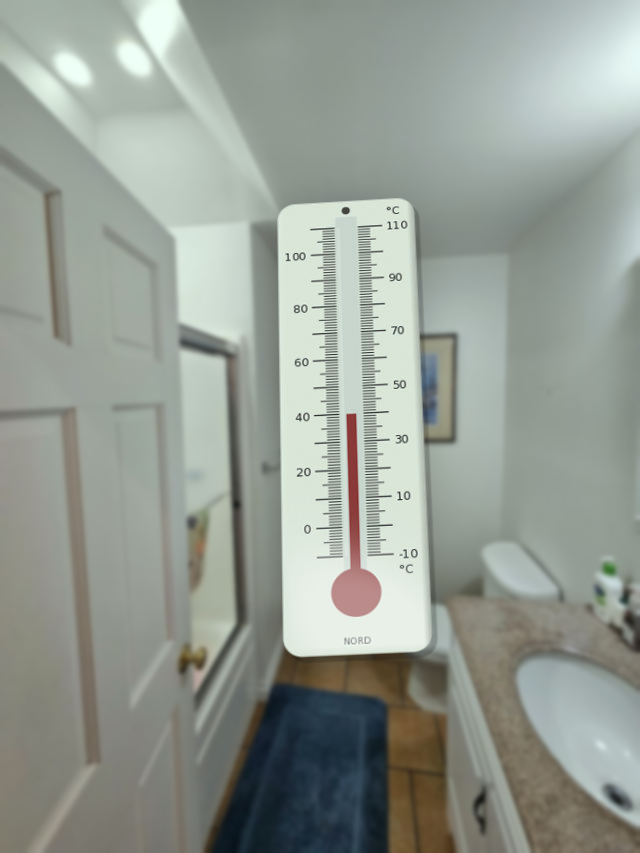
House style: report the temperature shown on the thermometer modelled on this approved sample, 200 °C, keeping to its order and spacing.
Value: 40 °C
